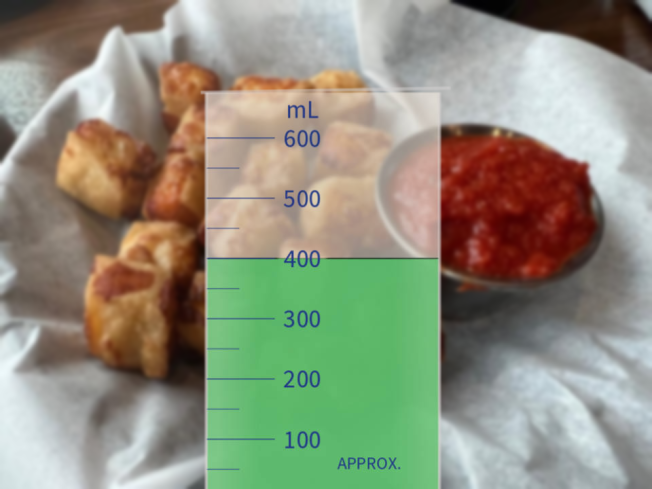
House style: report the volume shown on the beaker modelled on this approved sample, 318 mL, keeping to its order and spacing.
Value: 400 mL
